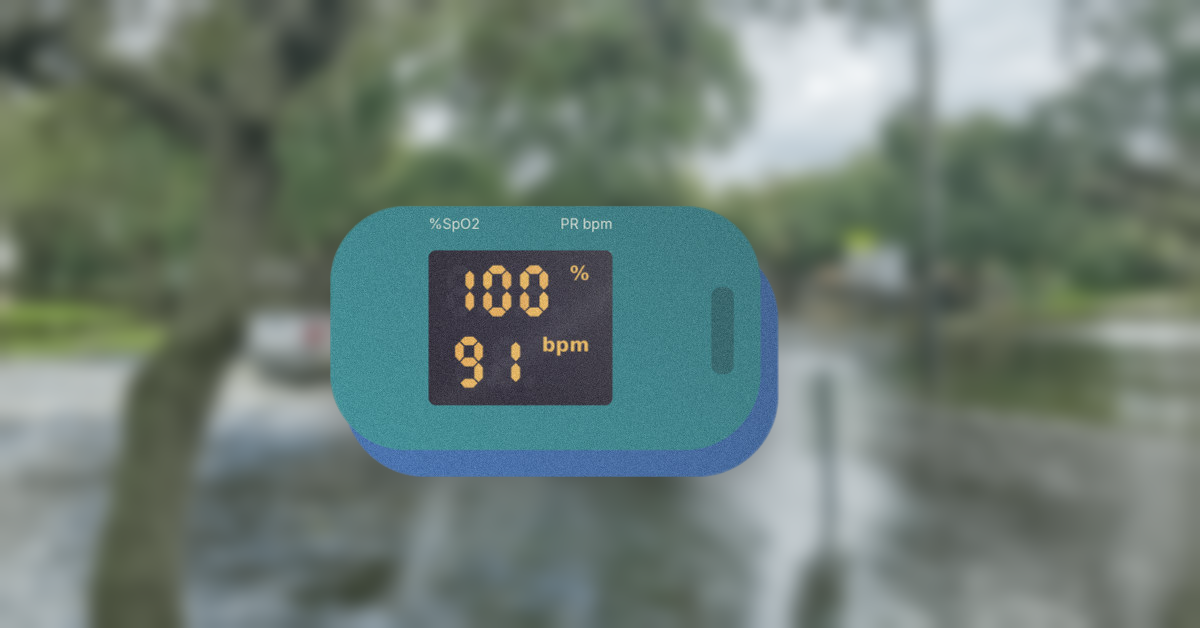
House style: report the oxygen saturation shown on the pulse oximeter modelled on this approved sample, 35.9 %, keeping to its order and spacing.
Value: 100 %
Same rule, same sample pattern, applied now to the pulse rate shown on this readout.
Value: 91 bpm
